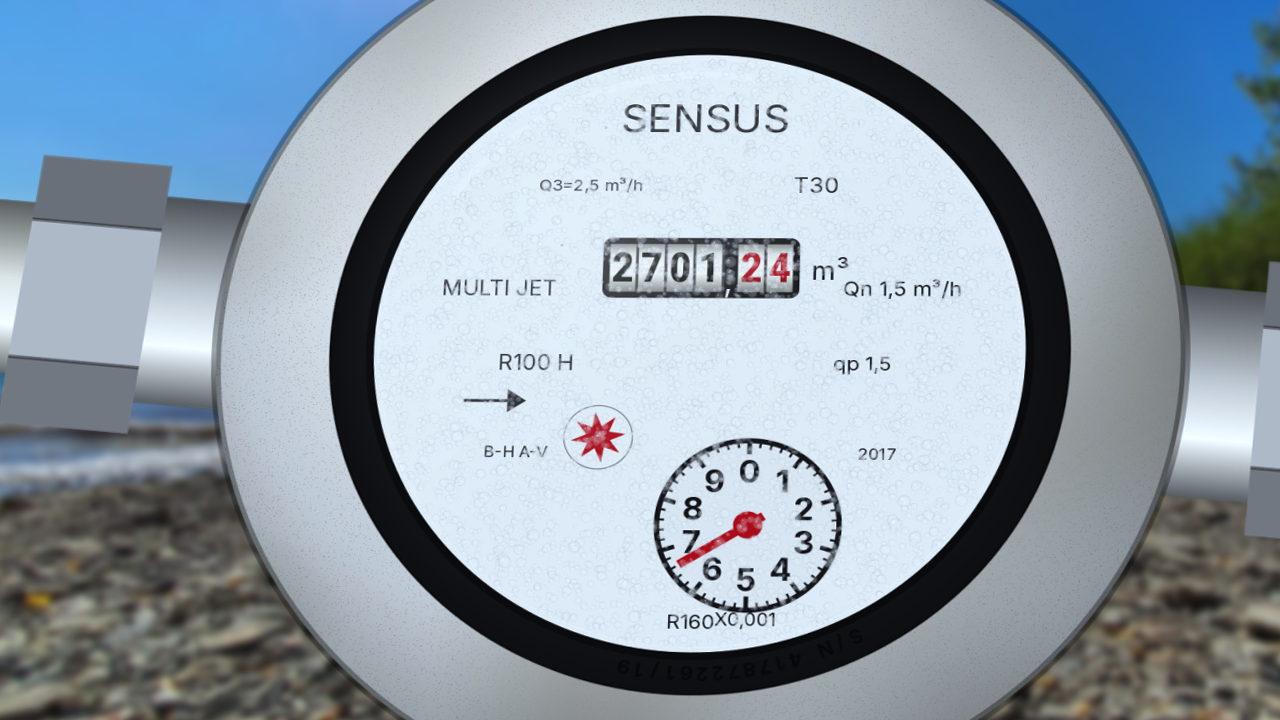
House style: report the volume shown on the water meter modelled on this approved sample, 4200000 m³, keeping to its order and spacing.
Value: 2701.246 m³
